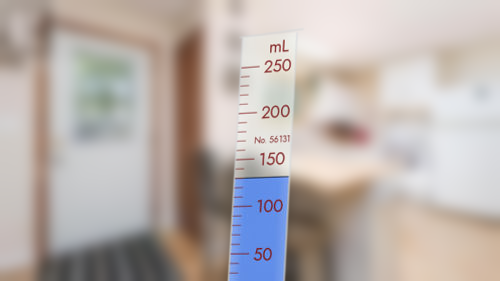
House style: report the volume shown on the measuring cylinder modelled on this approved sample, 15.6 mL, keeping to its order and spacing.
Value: 130 mL
